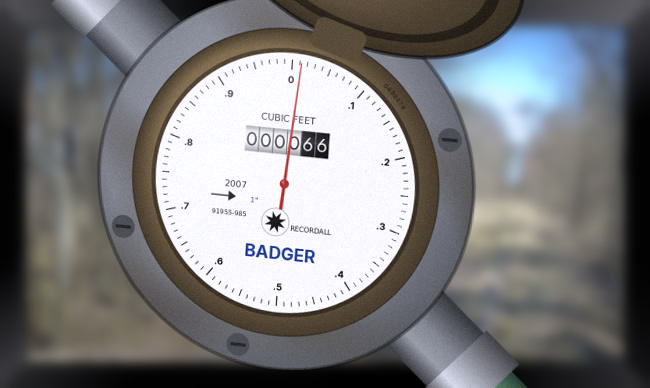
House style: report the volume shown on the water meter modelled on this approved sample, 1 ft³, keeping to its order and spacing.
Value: 66.01 ft³
